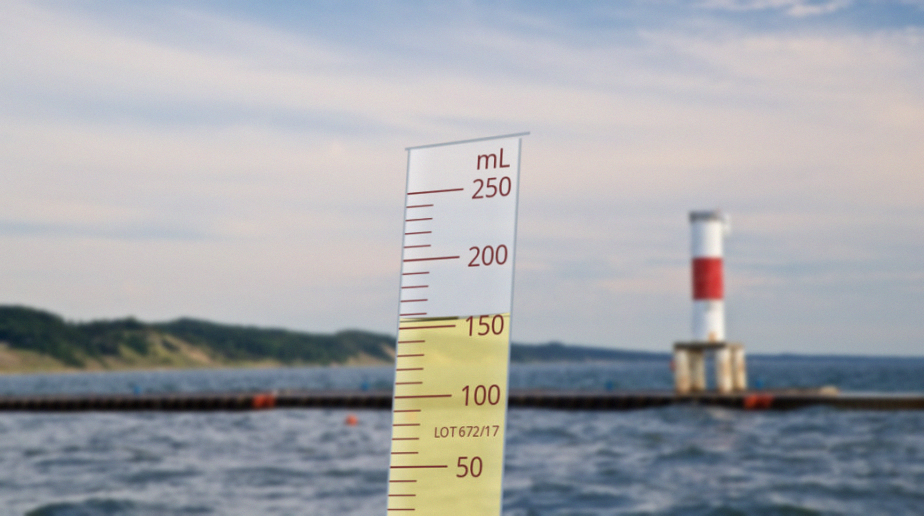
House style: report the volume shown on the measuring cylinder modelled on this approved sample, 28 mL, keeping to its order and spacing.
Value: 155 mL
